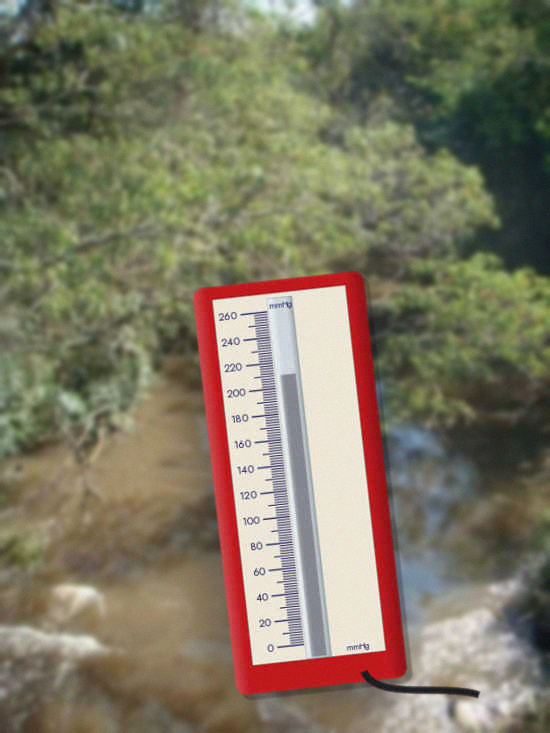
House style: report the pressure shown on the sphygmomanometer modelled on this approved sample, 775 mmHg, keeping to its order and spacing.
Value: 210 mmHg
